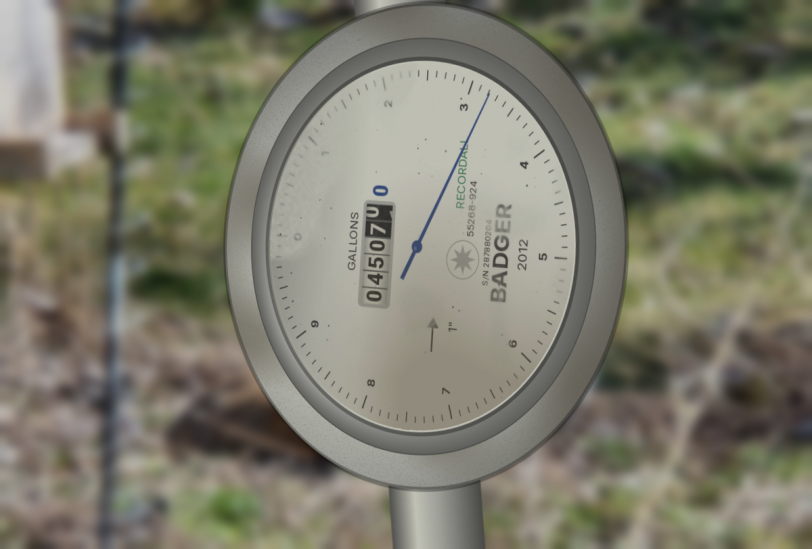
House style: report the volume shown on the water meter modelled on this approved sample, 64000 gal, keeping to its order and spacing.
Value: 450703.2 gal
